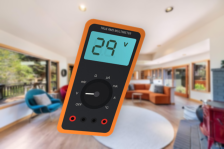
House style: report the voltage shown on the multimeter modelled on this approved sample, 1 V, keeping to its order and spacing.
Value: 29 V
